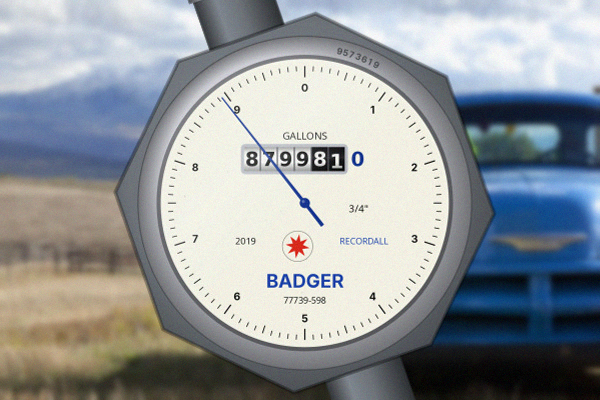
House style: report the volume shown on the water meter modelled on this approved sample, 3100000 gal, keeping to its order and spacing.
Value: 8799808.9 gal
